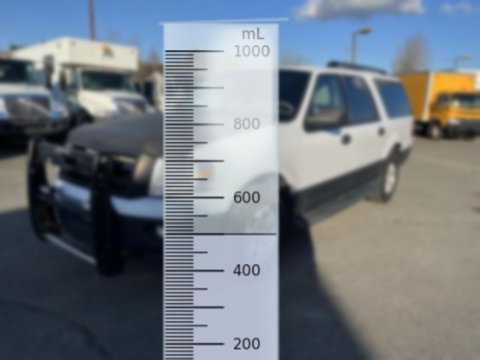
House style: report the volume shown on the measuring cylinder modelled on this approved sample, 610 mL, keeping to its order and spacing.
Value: 500 mL
